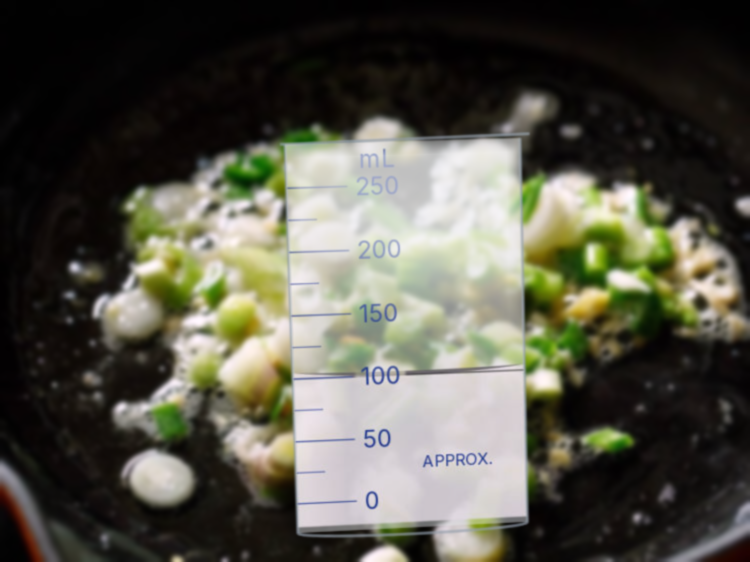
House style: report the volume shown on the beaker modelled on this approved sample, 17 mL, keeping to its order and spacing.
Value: 100 mL
